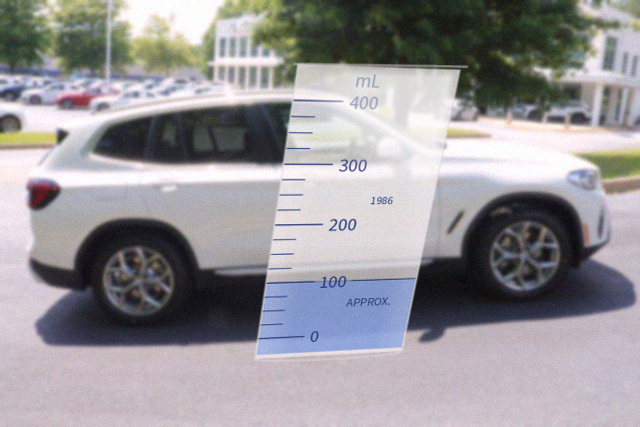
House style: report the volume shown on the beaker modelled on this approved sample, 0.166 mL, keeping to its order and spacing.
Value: 100 mL
